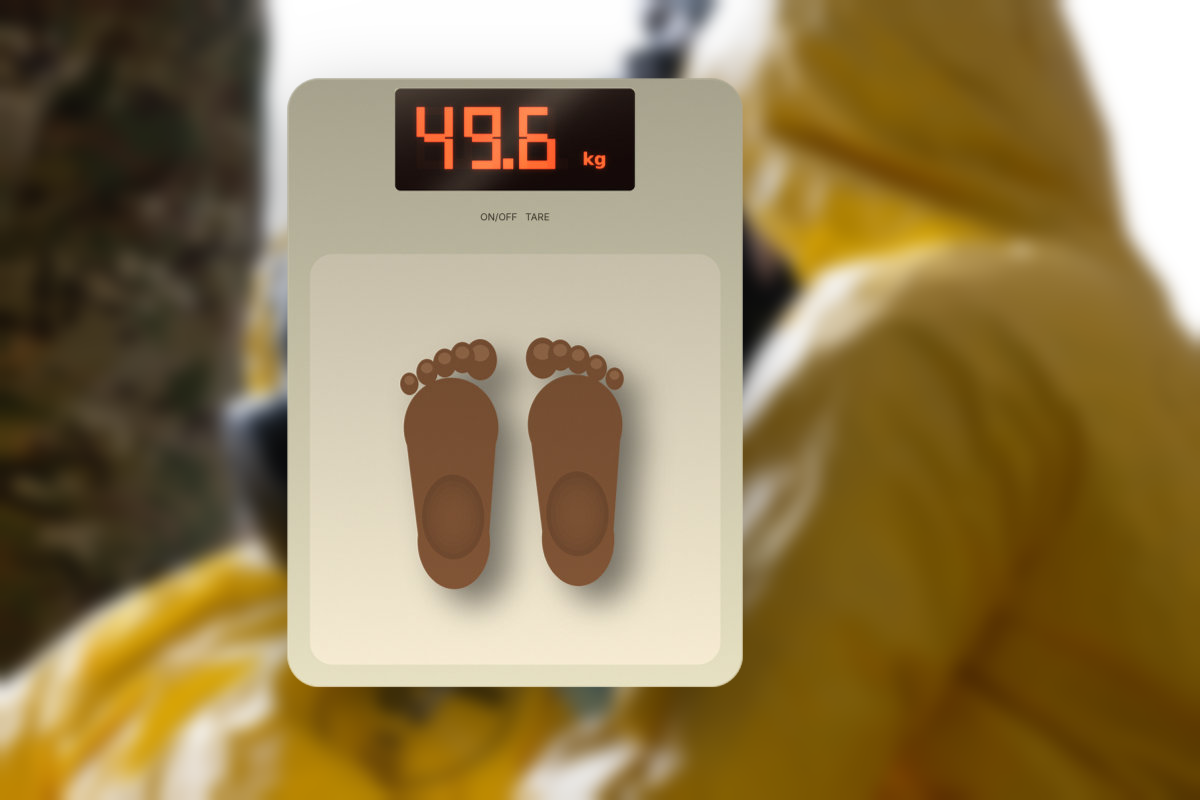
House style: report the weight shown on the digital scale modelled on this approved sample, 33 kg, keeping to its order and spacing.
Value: 49.6 kg
